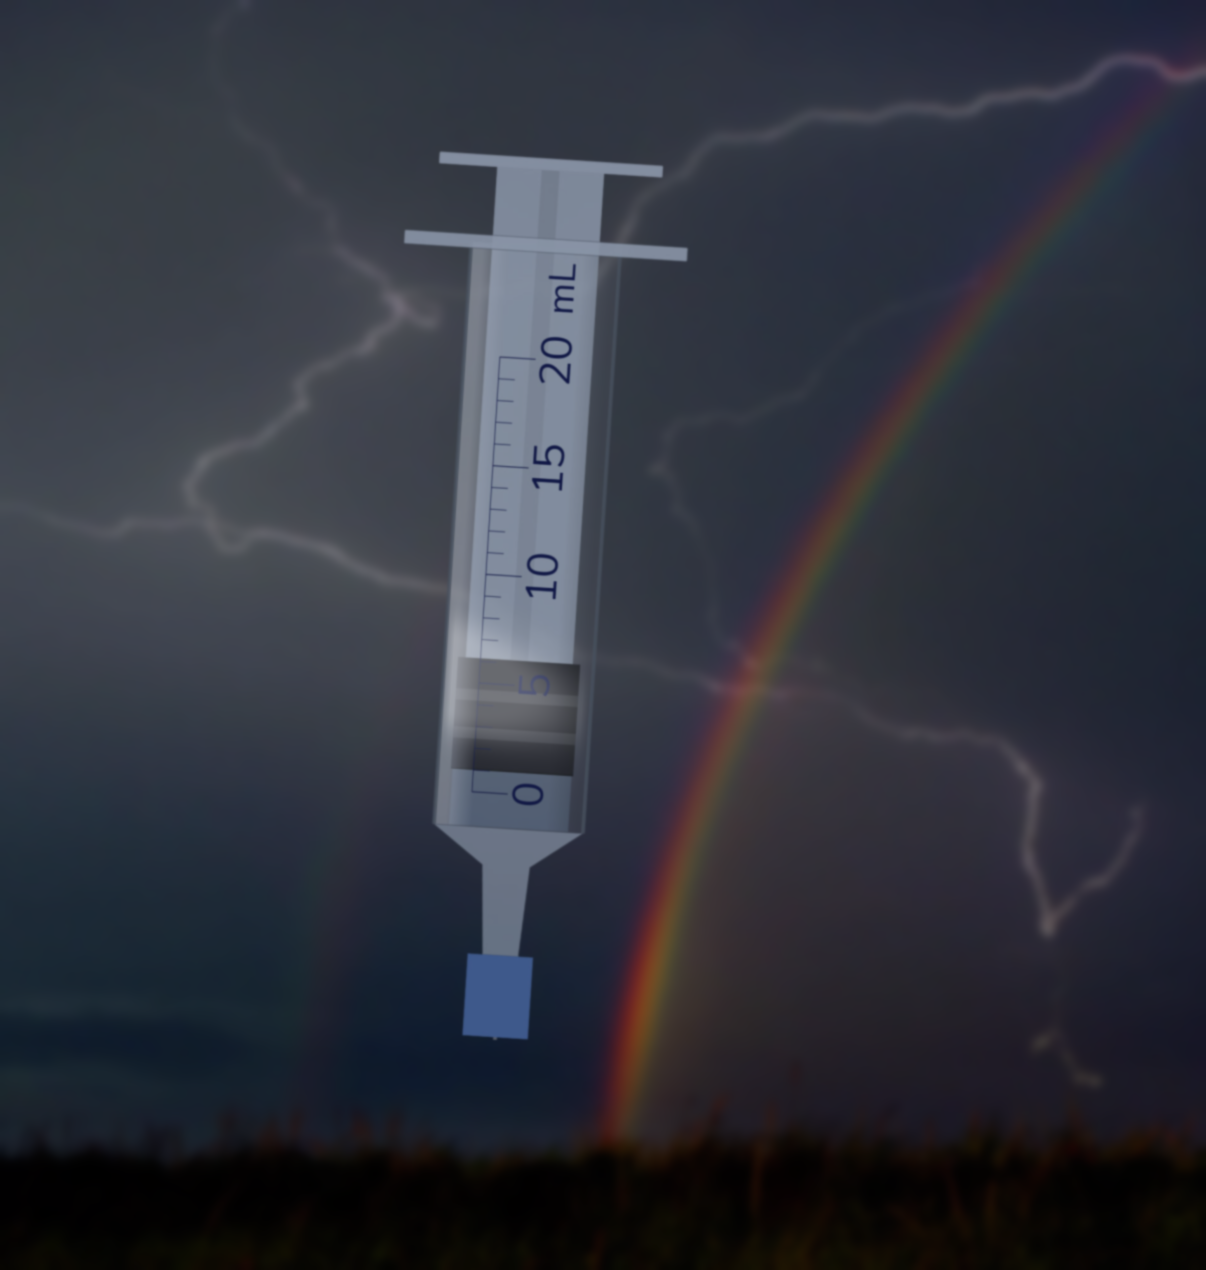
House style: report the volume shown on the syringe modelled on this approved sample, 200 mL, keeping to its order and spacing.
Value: 1 mL
